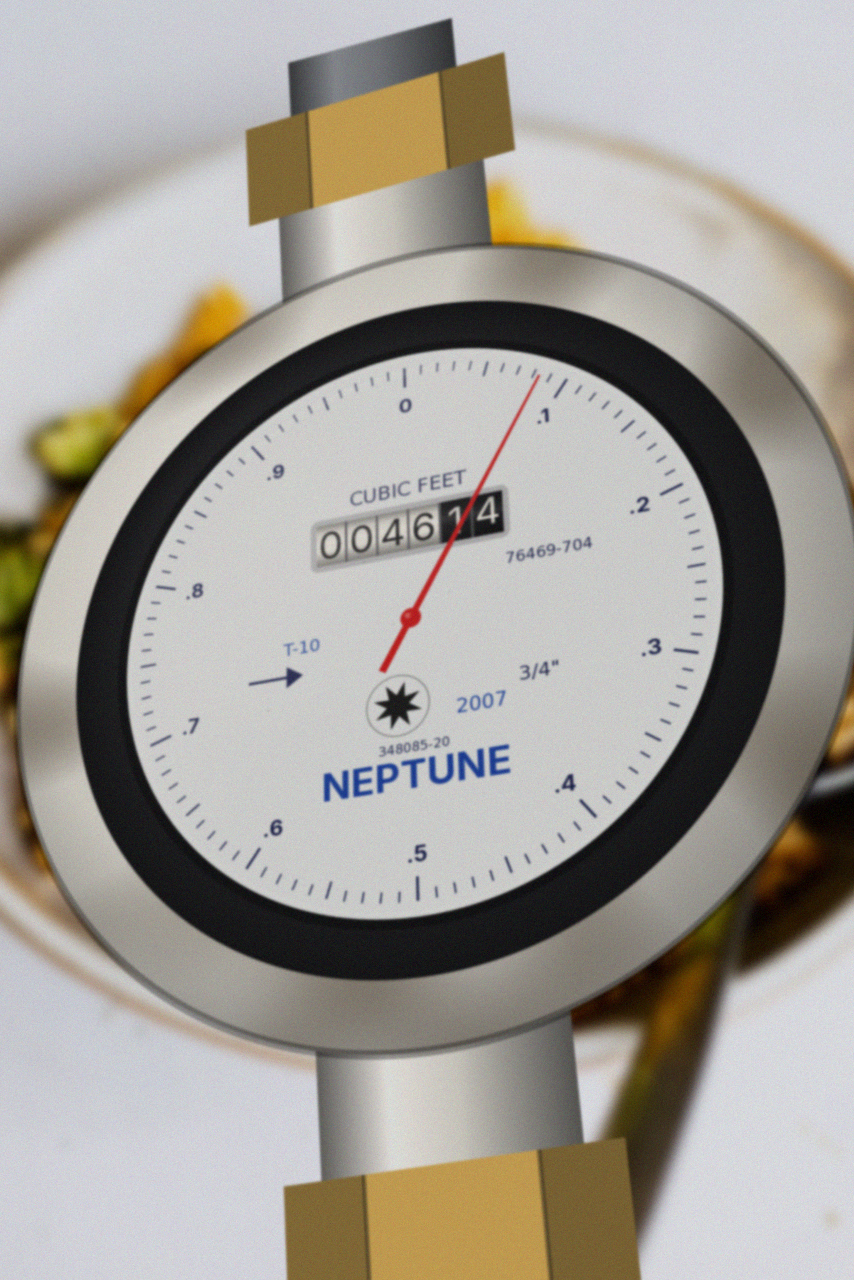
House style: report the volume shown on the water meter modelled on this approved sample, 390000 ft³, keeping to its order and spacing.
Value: 4614.08 ft³
